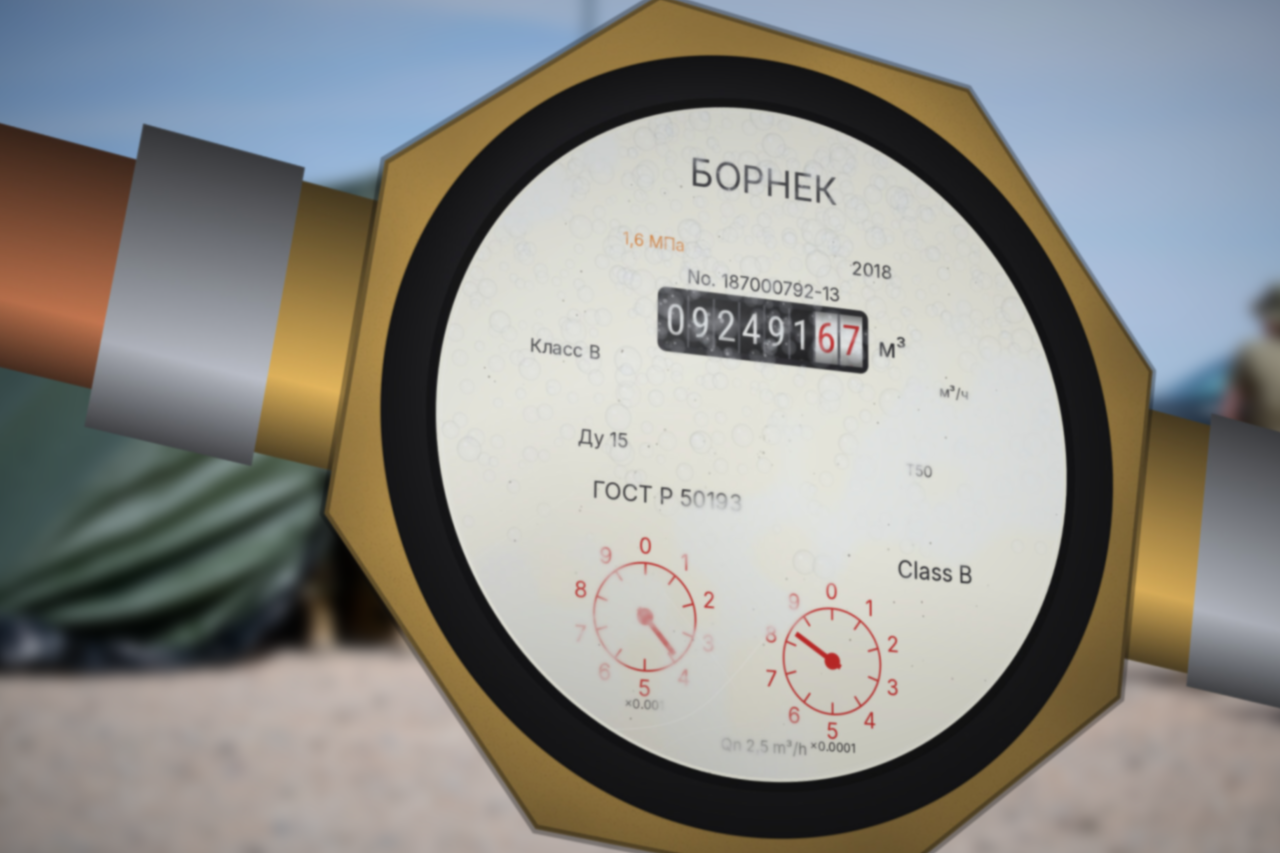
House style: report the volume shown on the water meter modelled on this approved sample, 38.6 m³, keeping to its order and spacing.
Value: 92491.6738 m³
